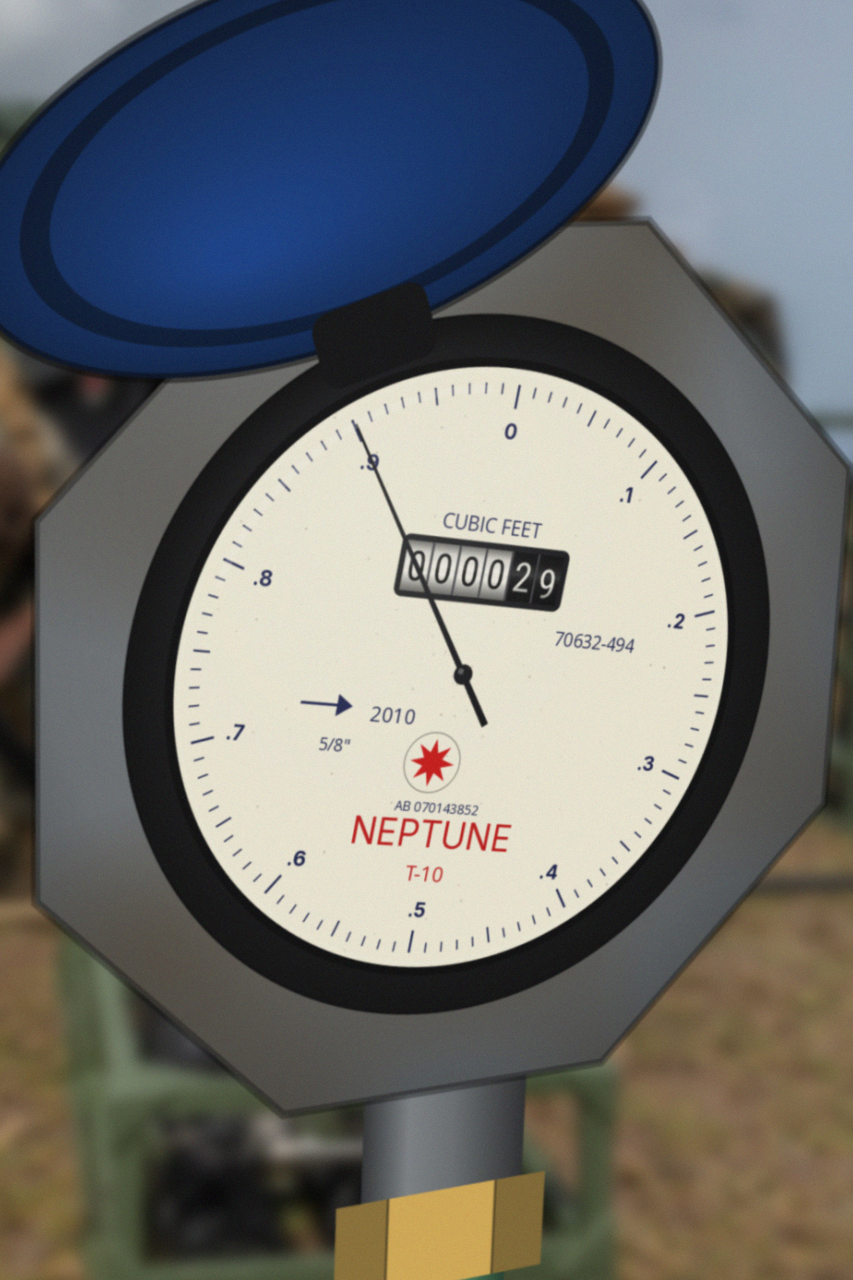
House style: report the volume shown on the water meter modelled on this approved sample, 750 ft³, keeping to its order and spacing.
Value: 28.90 ft³
